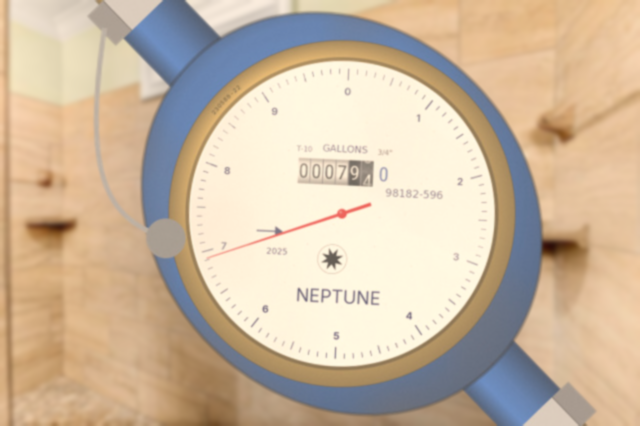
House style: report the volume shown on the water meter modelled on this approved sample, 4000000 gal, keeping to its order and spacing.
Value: 7936.9 gal
